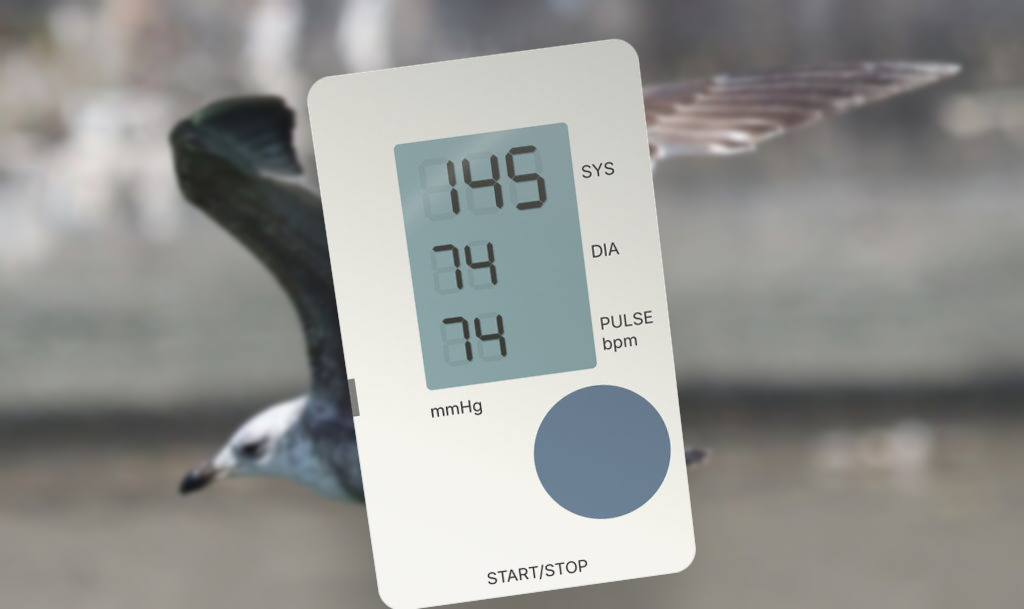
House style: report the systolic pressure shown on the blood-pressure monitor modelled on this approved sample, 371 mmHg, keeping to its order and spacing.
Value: 145 mmHg
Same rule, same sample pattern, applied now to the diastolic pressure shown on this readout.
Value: 74 mmHg
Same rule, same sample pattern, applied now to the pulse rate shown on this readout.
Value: 74 bpm
